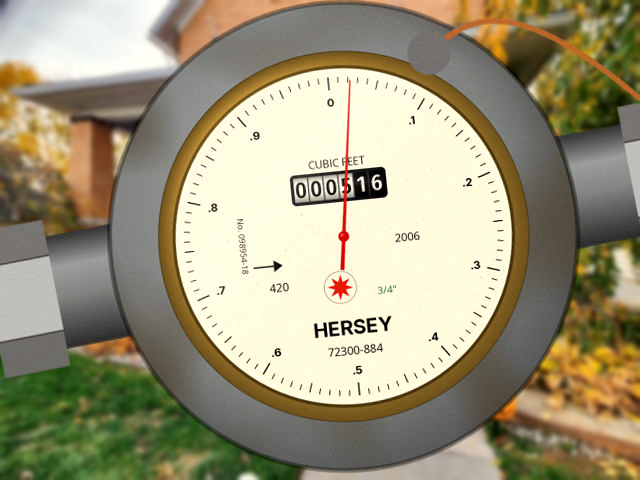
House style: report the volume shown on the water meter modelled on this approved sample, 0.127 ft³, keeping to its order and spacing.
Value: 516.02 ft³
